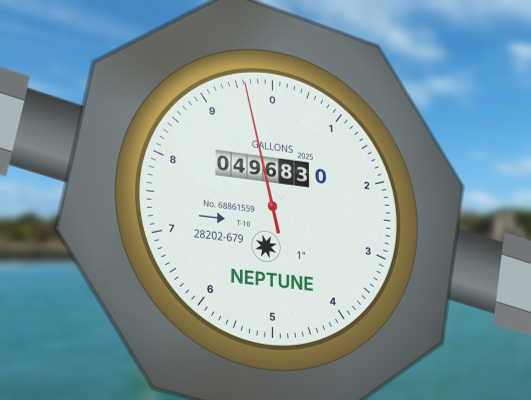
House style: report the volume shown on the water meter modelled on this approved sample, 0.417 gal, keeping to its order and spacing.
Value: 496829.6 gal
